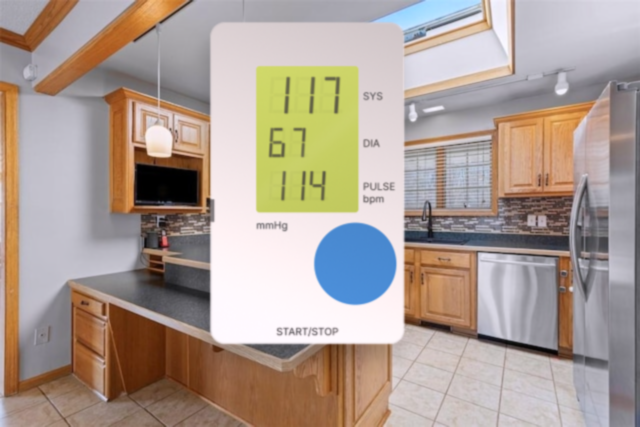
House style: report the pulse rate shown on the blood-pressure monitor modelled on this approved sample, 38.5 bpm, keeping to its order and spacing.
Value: 114 bpm
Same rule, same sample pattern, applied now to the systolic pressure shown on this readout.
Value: 117 mmHg
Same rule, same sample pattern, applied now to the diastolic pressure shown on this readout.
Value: 67 mmHg
